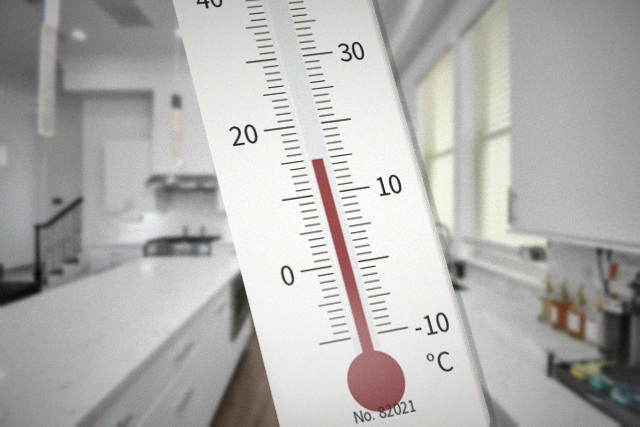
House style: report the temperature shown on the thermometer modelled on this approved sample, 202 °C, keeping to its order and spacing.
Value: 15 °C
